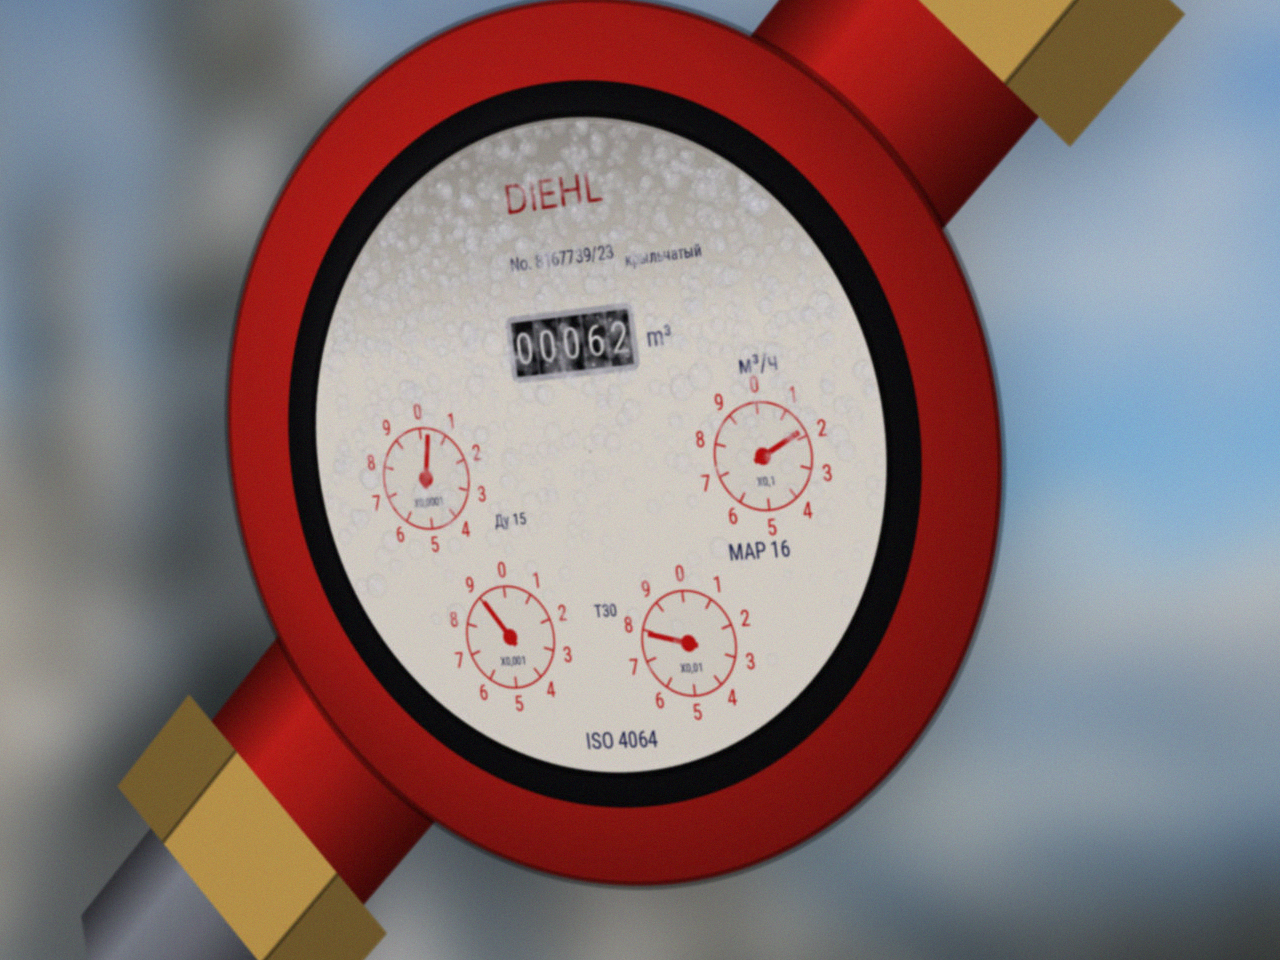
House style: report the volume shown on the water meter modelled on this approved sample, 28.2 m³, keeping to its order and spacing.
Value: 62.1790 m³
